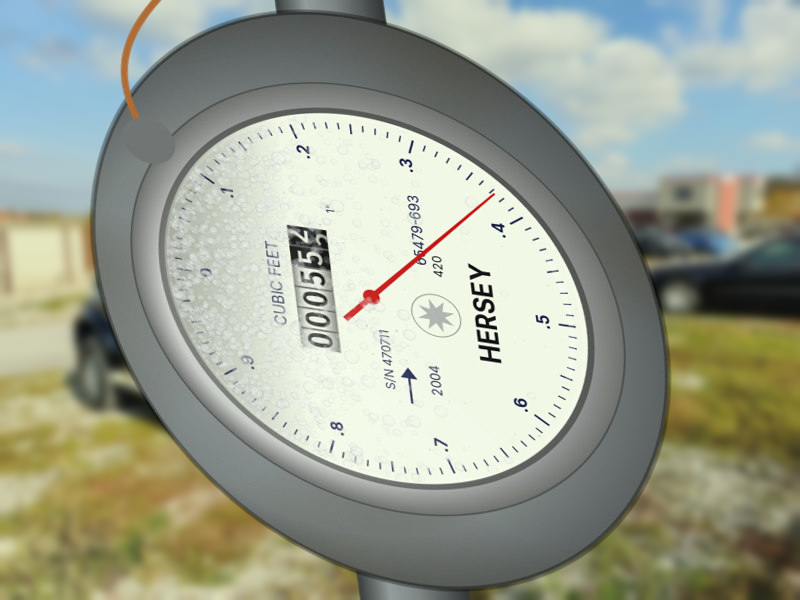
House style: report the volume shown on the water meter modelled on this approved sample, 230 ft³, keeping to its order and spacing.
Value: 552.37 ft³
